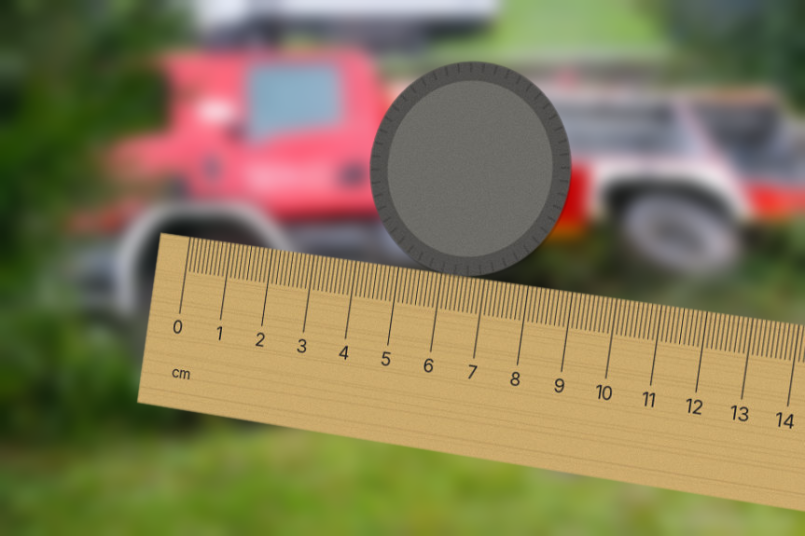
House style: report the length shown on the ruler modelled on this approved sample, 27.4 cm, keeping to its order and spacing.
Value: 4.6 cm
